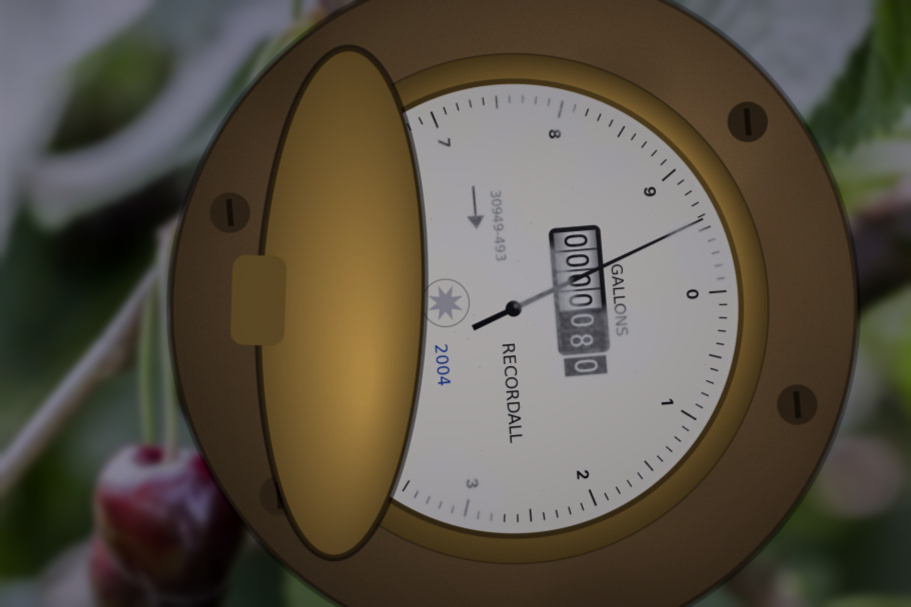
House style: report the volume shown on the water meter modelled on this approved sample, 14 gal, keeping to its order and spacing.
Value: 79.4 gal
